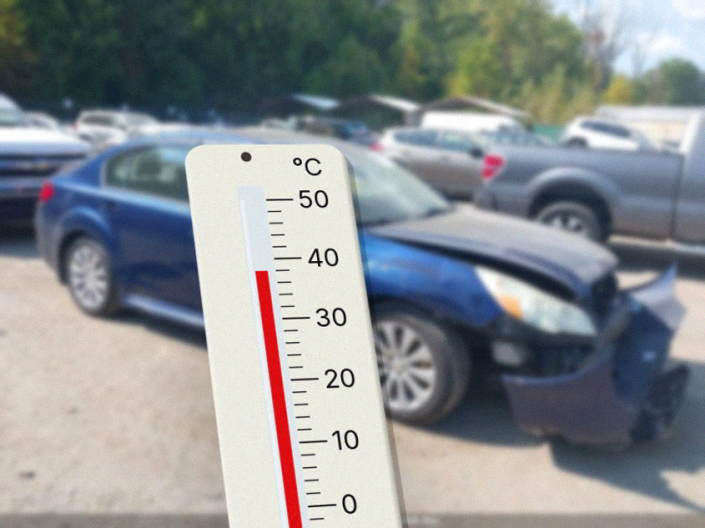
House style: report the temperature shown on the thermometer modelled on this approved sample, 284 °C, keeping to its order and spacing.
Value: 38 °C
